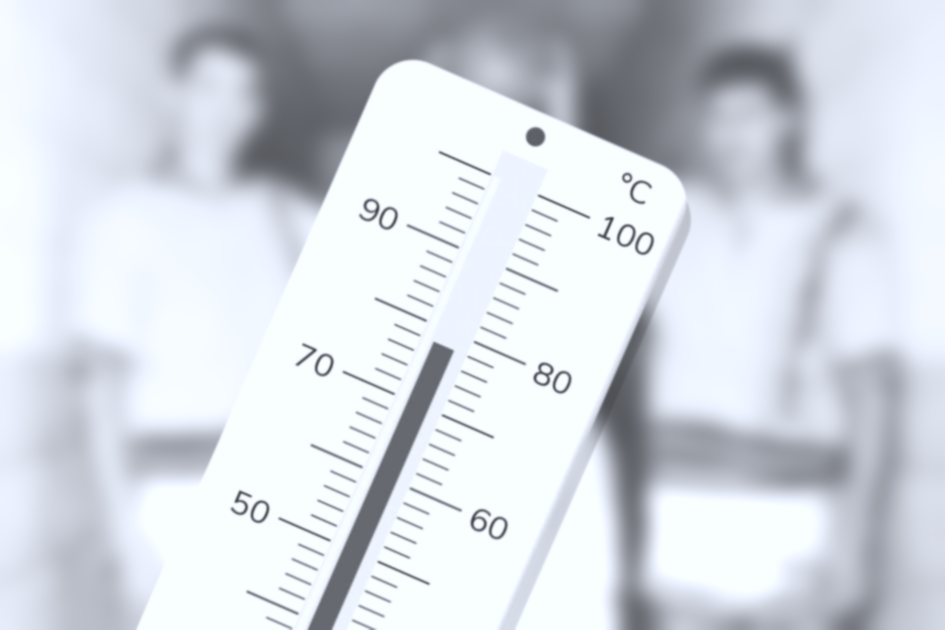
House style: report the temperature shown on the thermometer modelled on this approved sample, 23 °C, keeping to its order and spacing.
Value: 78 °C
